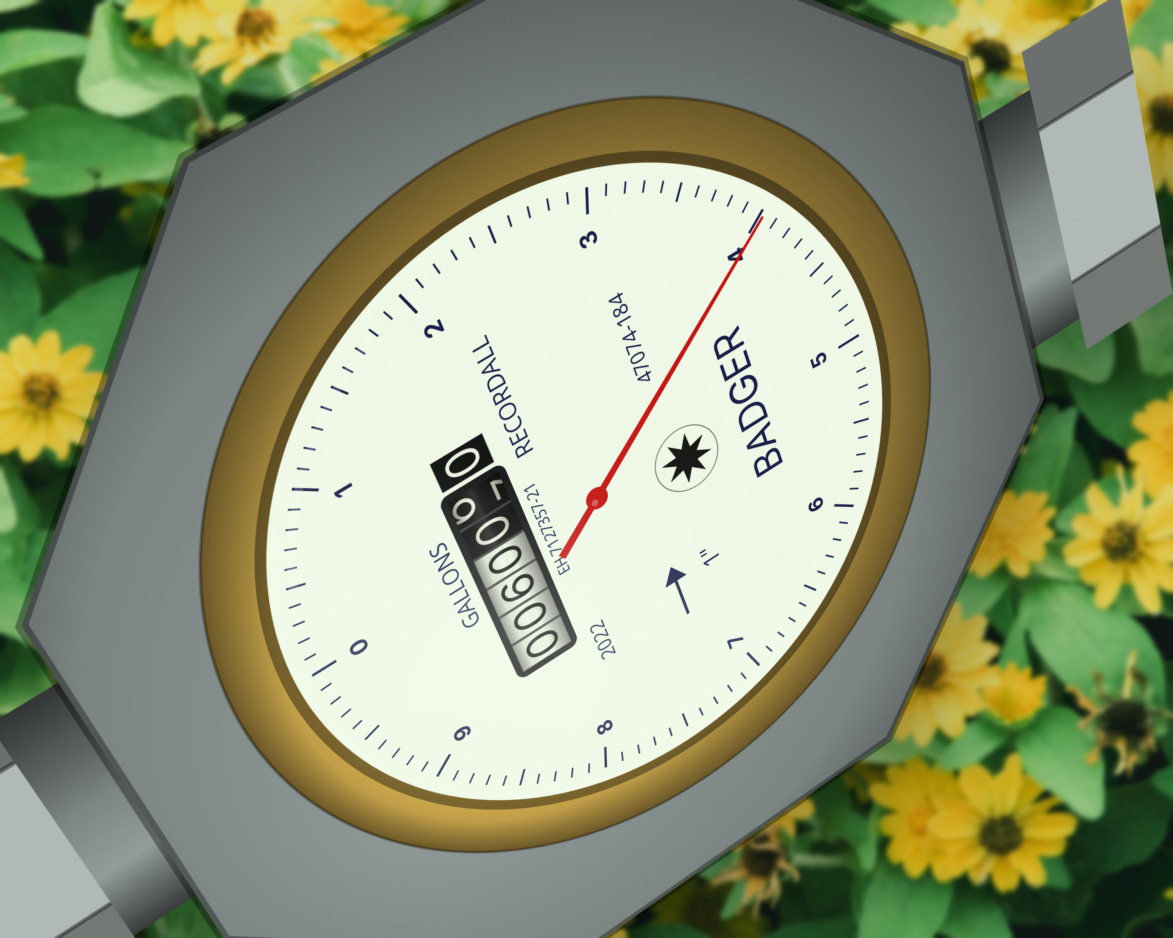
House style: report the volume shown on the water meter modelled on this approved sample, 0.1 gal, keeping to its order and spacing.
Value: 60064.0 gal
